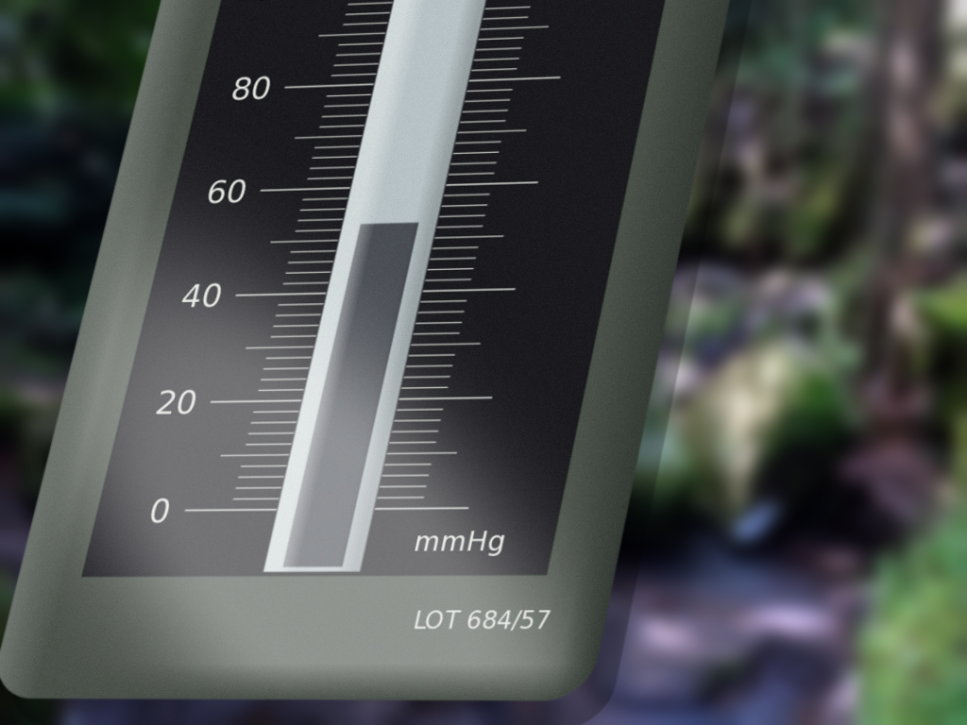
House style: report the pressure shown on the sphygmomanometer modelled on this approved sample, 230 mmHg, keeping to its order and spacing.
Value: 53 mmHg
